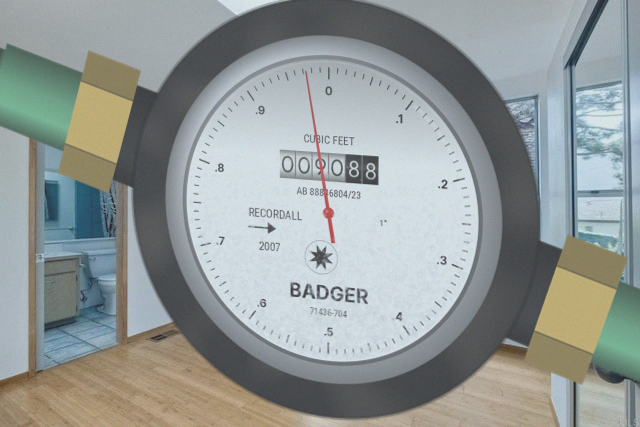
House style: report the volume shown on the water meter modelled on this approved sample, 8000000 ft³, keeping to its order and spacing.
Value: 9087.97 ft³
